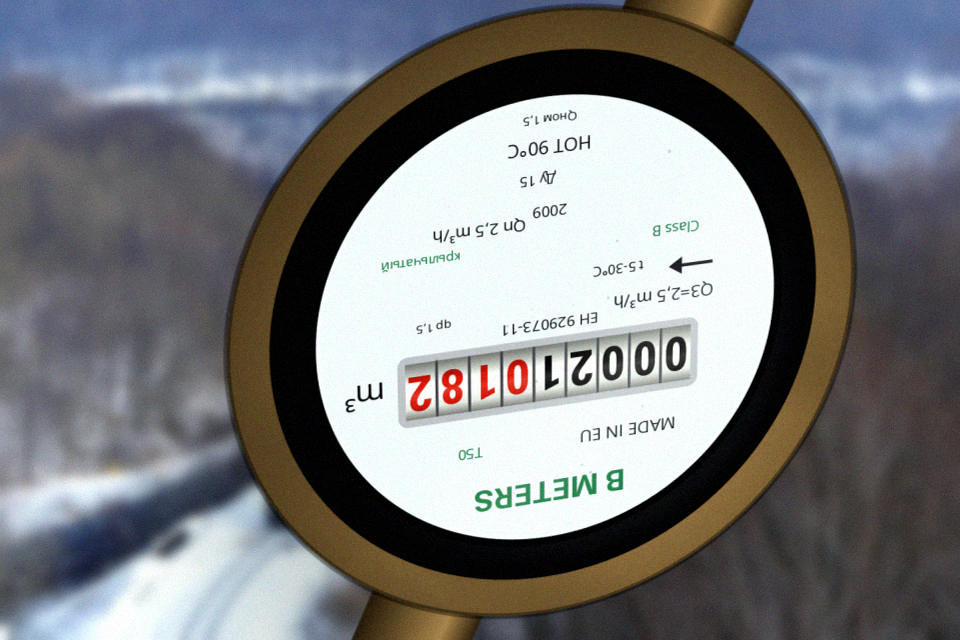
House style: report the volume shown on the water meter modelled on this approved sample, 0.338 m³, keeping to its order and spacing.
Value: 21.0182 m³
